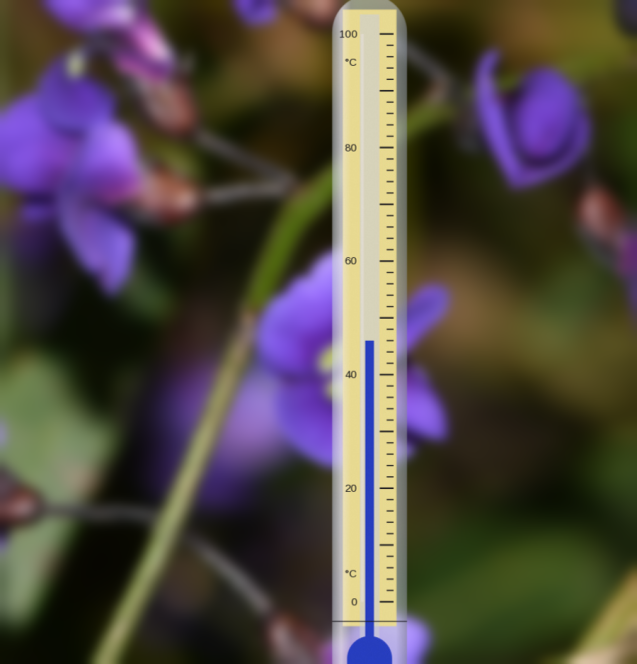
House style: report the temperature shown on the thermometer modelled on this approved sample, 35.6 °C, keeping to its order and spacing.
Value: 46 °C
